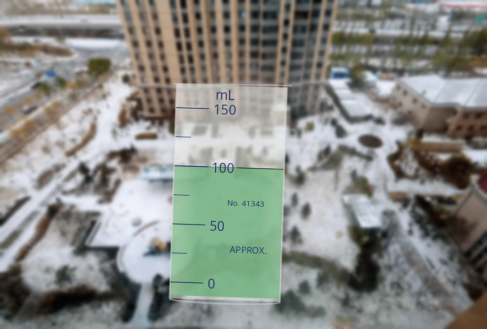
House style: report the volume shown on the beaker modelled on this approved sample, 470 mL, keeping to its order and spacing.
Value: 100 mL
